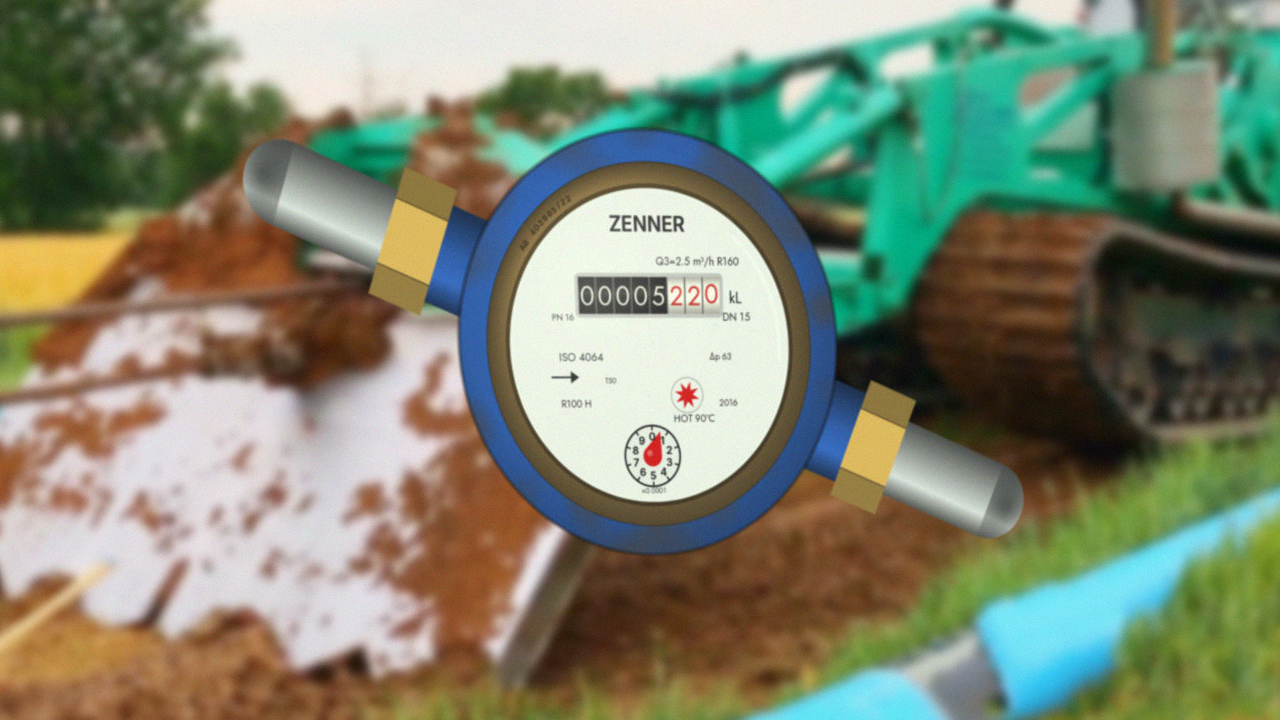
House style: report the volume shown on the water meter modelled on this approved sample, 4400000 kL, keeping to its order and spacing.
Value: 5.2200 kL
